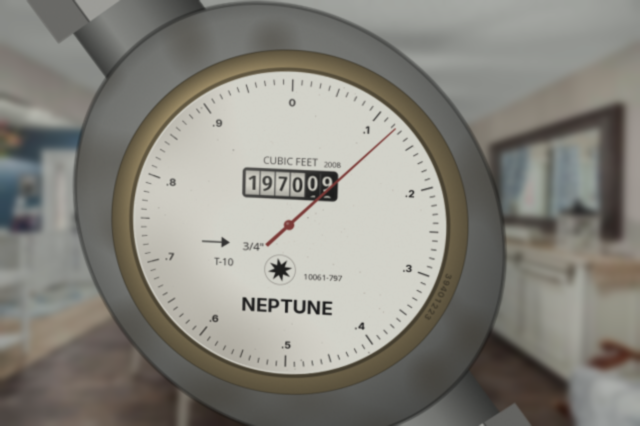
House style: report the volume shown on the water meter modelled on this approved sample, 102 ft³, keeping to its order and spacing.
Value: 197009.12 ft³
